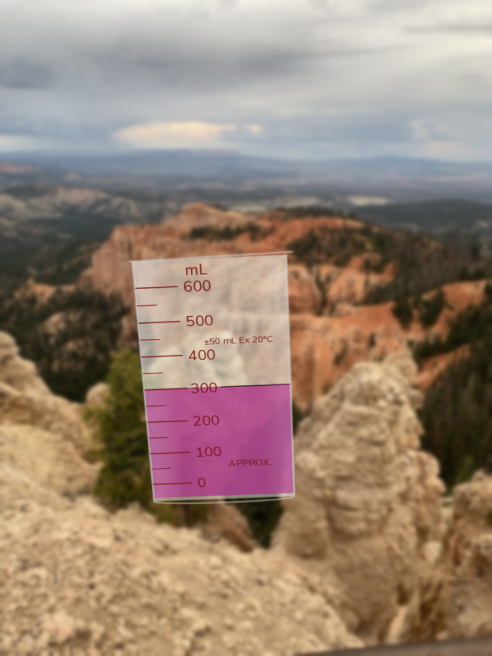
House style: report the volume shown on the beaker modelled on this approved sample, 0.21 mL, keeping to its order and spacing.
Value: 300 mL
